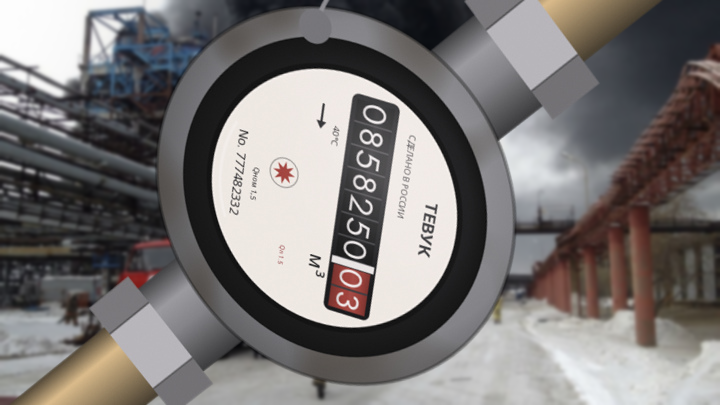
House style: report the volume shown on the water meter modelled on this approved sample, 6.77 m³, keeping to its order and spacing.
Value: 858250.03 m³
